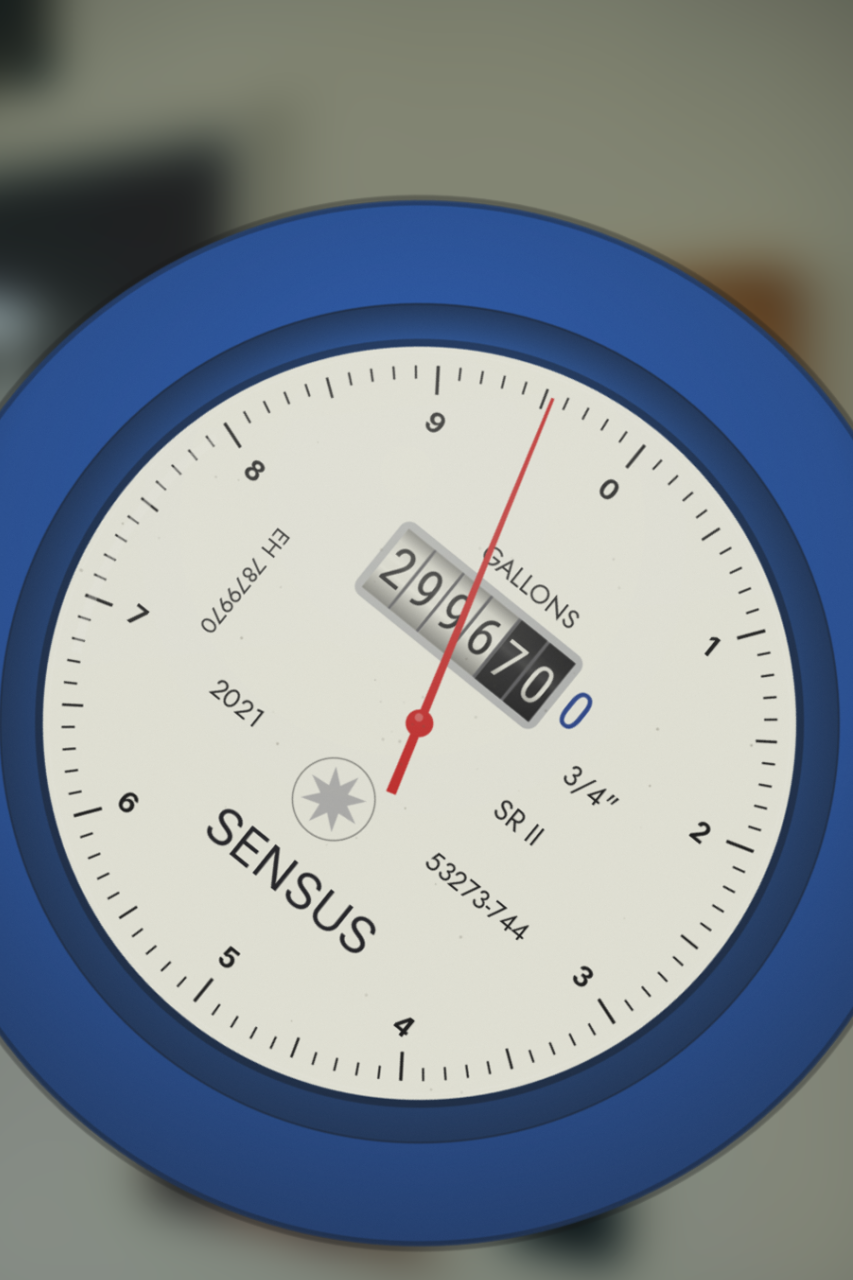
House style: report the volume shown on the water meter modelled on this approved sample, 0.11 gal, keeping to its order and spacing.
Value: 2996699.5 gal
